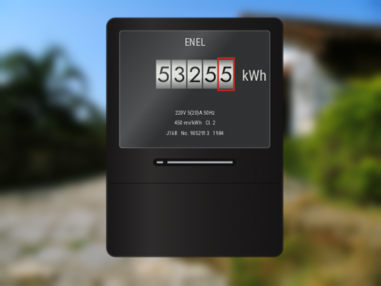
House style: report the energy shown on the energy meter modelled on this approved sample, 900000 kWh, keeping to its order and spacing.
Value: 5325.5 kWh
